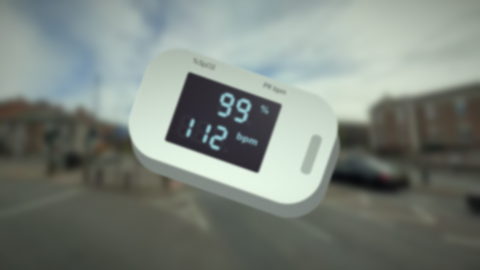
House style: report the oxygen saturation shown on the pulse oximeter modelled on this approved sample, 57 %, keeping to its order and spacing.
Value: 99 %
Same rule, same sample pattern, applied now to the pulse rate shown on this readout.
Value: 112 bpm
